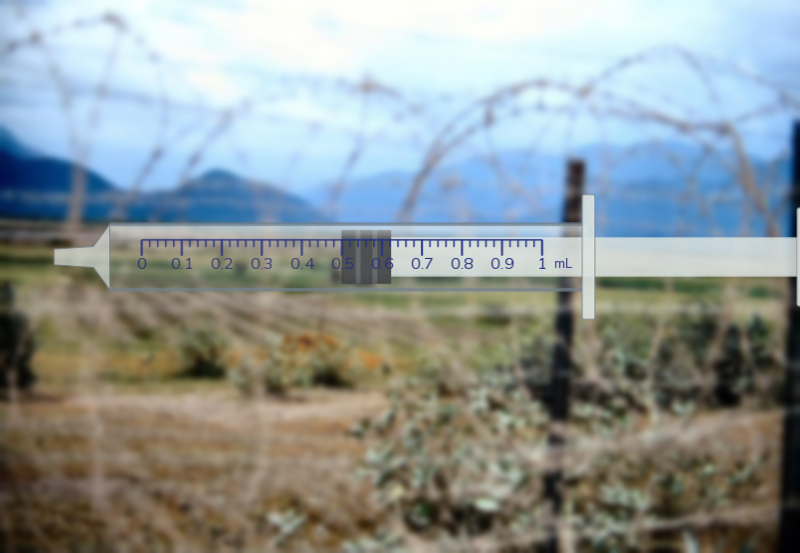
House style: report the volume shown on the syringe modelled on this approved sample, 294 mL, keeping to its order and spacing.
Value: 0.5 mL
